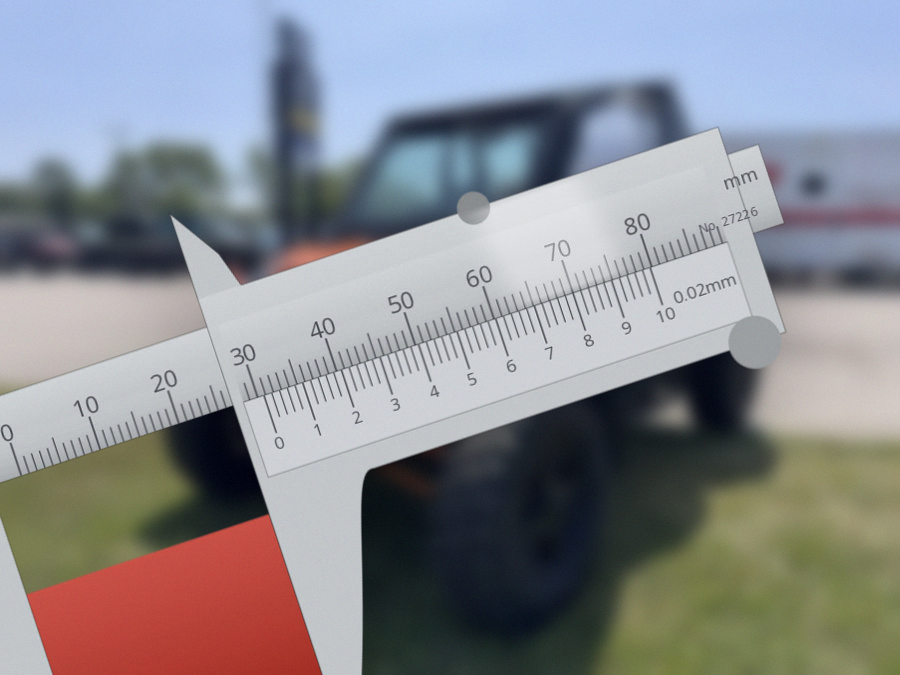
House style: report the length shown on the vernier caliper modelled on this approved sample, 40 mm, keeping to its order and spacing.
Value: 30.8 mm
